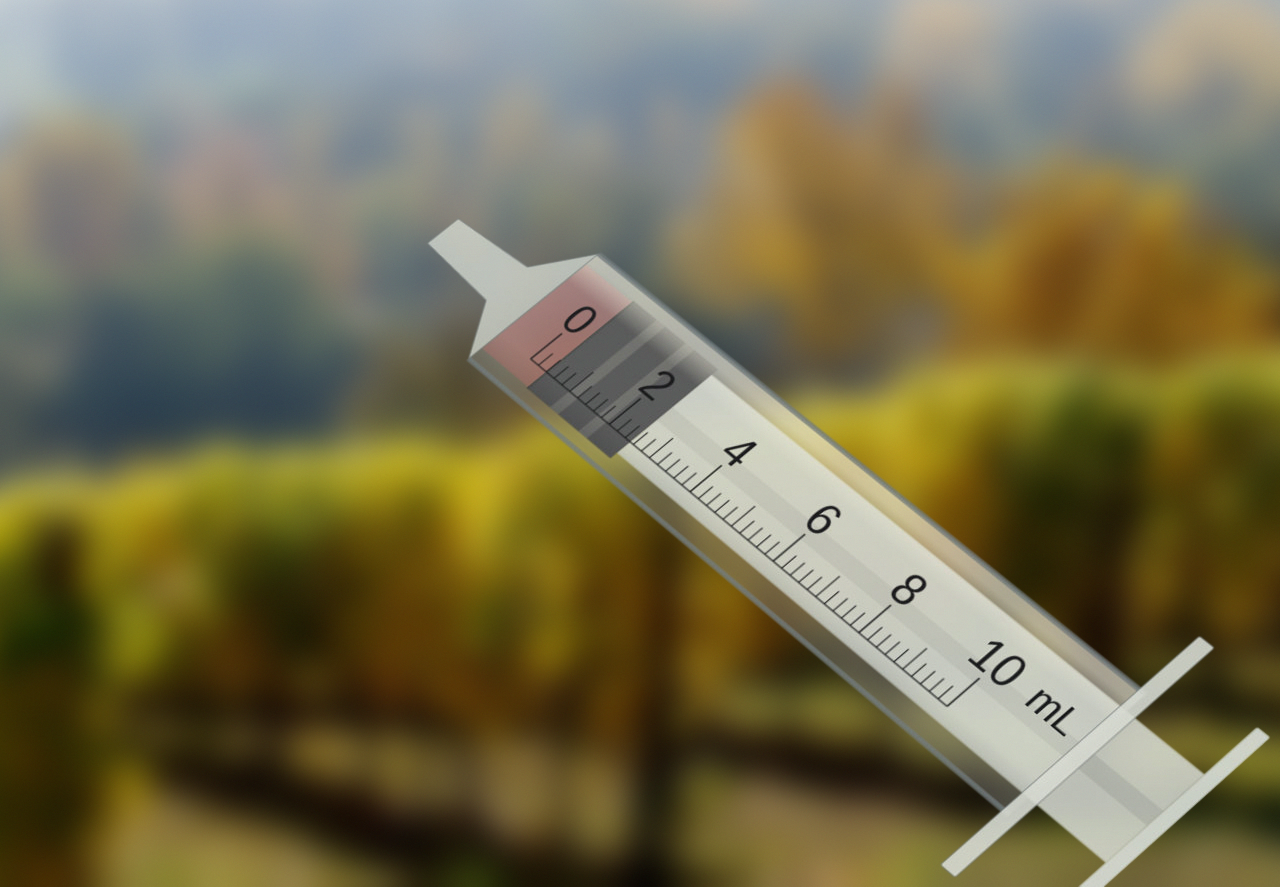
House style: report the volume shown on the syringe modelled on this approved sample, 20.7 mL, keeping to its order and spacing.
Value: 0.4 mL
